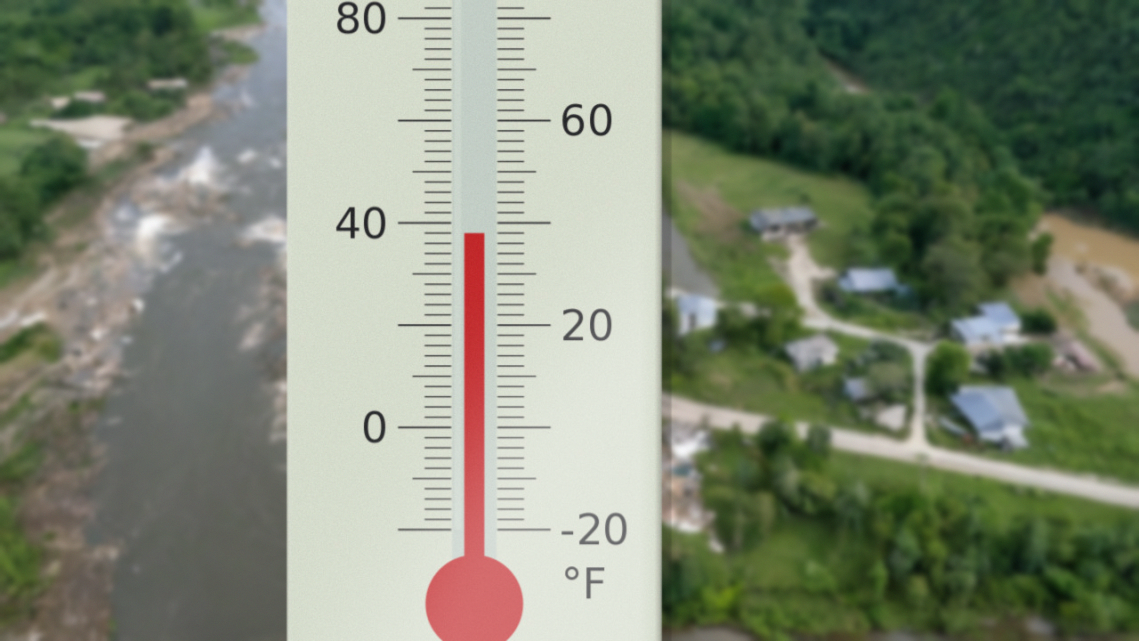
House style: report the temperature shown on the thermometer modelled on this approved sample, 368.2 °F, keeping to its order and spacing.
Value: 38 °F
